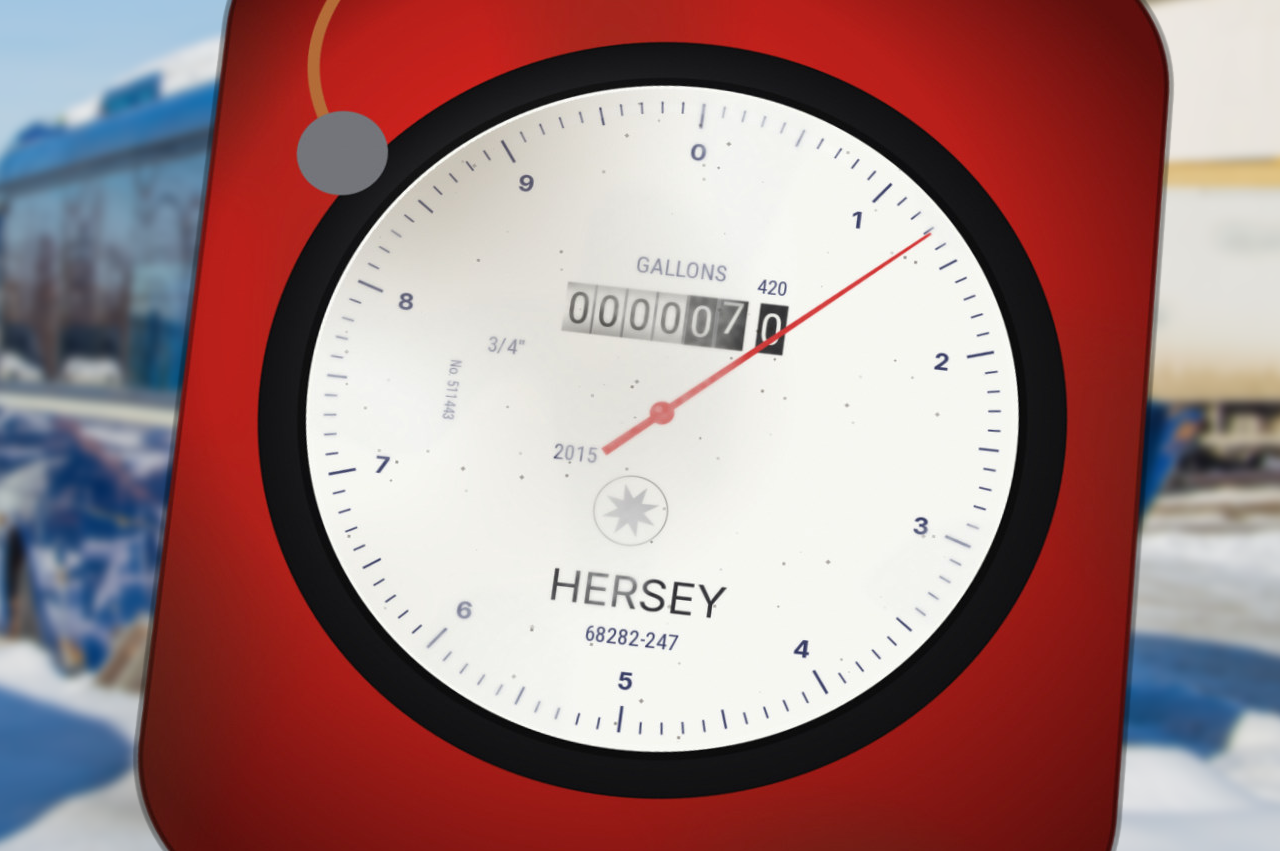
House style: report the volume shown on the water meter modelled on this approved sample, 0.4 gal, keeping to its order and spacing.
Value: 71.3 gal
